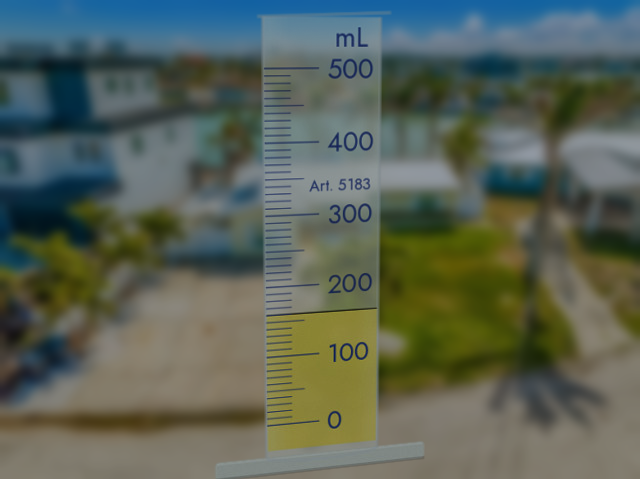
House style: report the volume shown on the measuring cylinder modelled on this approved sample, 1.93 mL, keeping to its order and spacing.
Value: 160 mL
